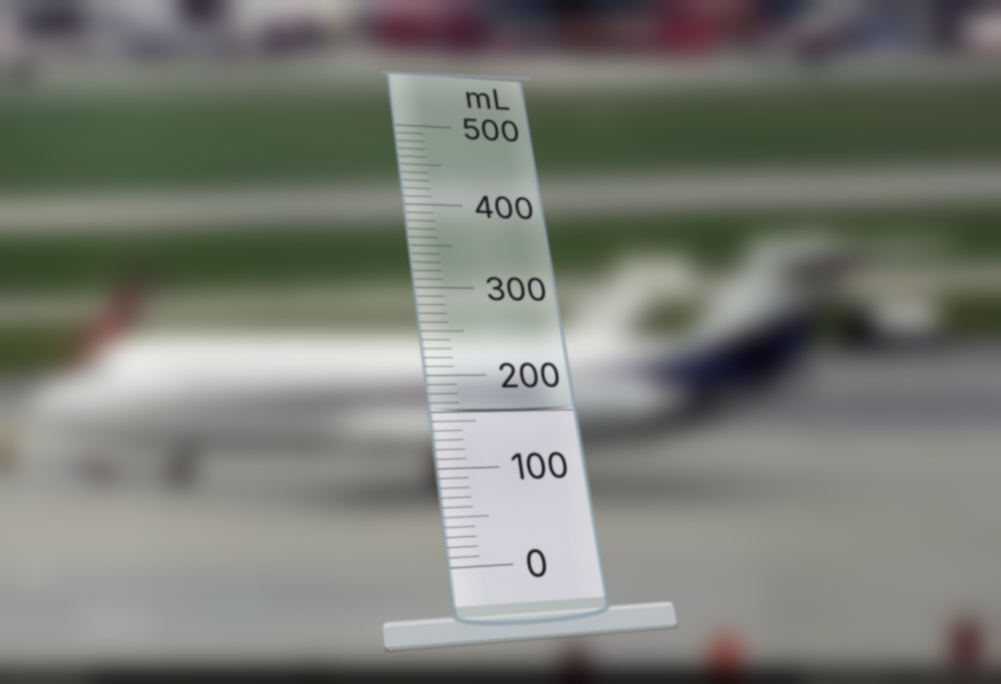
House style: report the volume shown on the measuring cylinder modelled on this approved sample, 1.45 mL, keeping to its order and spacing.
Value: 160 mL
